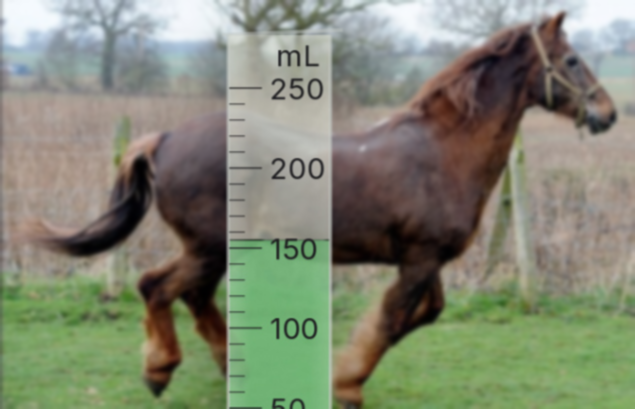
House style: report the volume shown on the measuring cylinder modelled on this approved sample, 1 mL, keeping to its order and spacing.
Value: 155 mL
